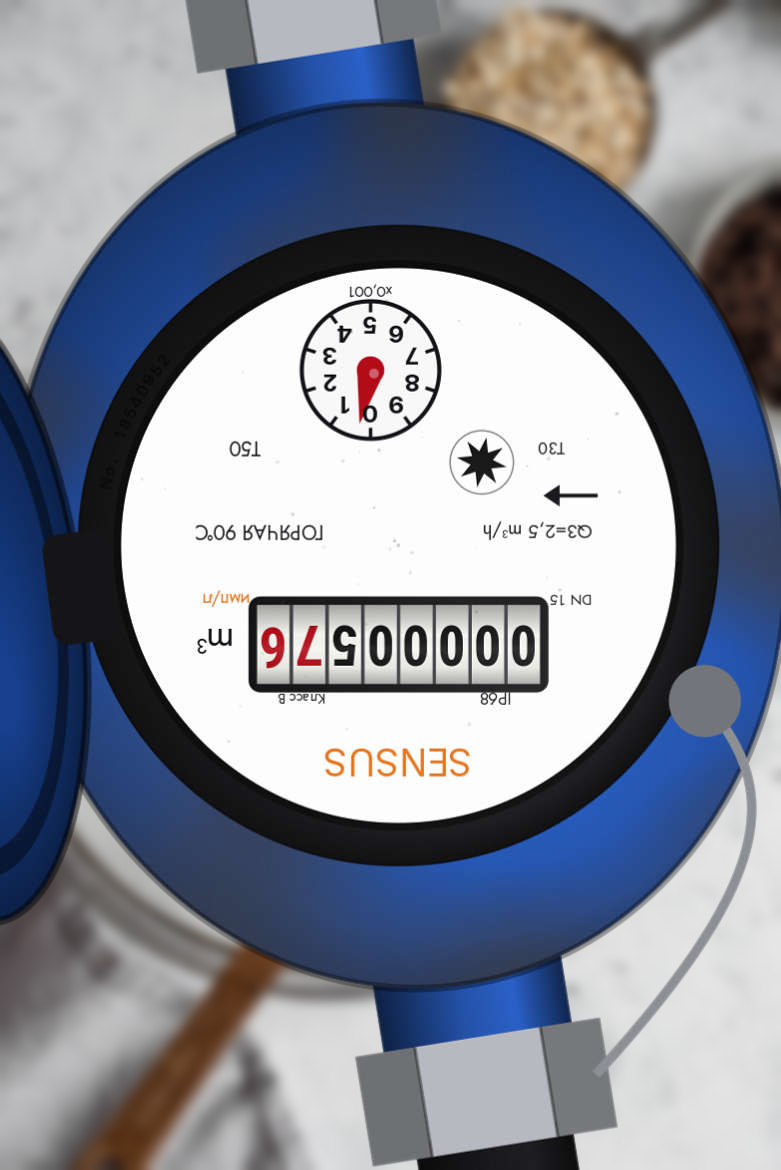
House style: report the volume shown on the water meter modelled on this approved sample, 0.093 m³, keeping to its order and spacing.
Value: 5.760 m³
